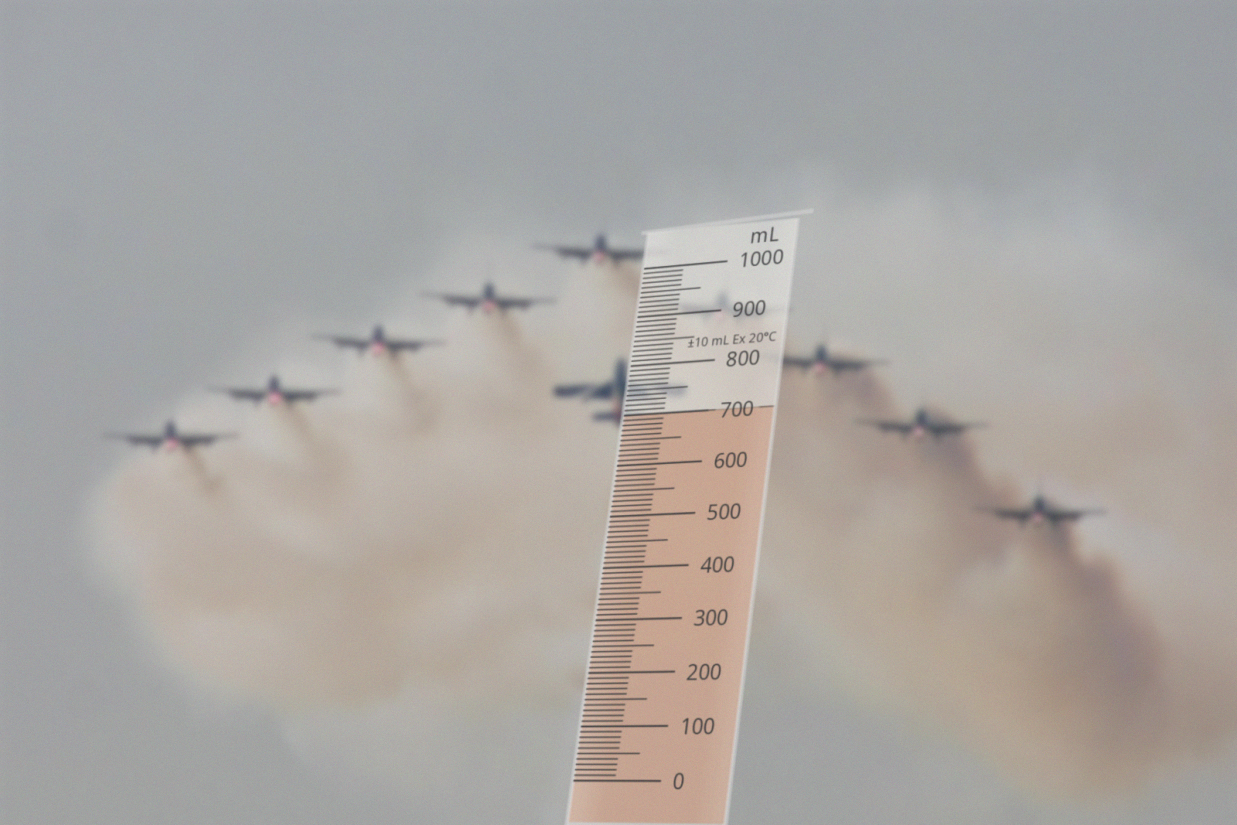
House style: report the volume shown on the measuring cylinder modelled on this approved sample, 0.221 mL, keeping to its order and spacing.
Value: 700 mL
